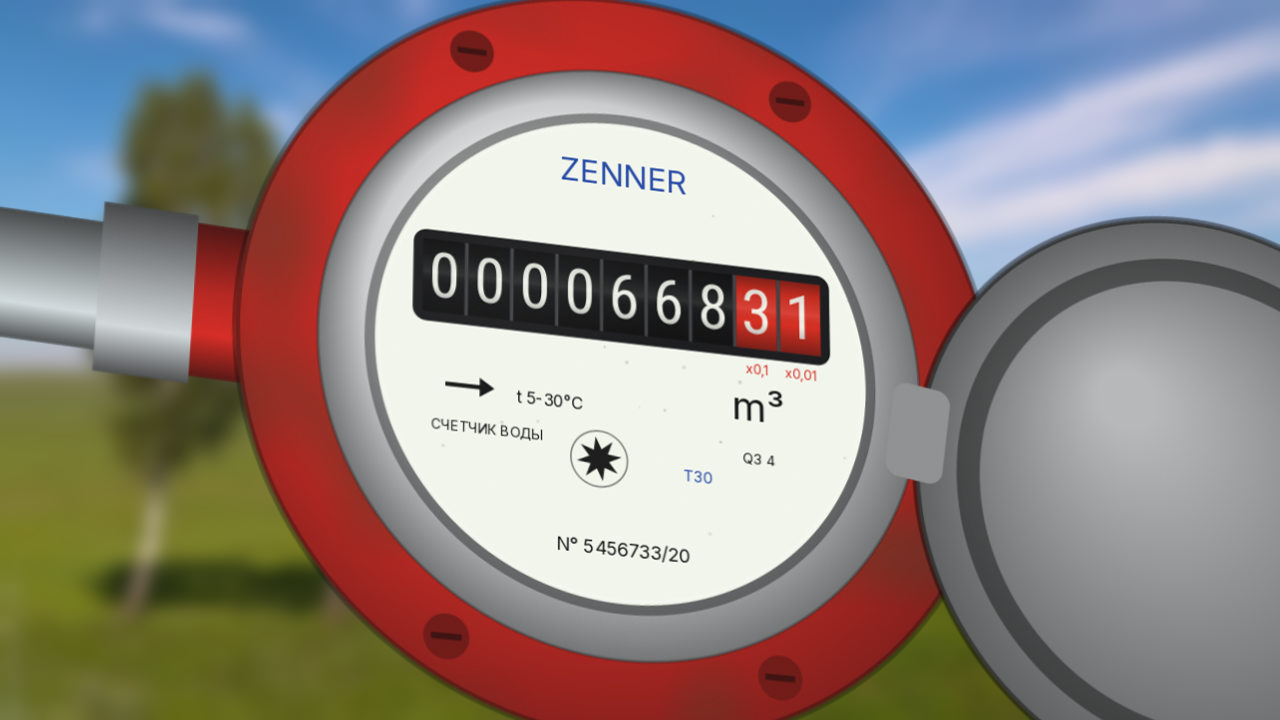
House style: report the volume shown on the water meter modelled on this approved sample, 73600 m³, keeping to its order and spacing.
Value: 668.31 m³
